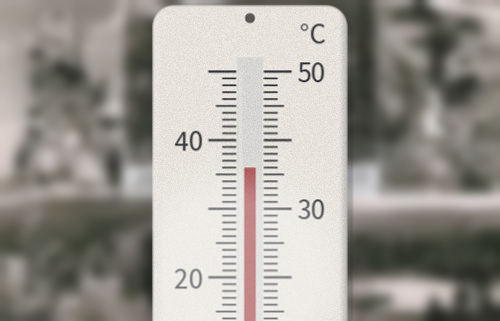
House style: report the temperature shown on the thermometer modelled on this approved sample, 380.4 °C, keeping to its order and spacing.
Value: 36 °C
